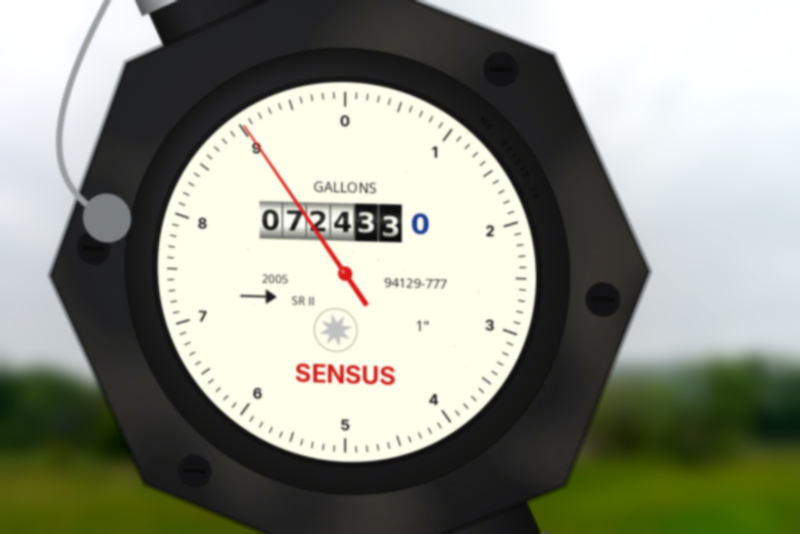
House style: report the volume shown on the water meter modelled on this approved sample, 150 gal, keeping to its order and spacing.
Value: 724329.0 gal
